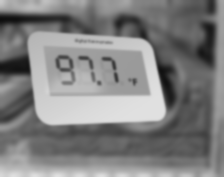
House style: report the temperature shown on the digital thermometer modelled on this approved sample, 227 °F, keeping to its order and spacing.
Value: 97.7 °F
